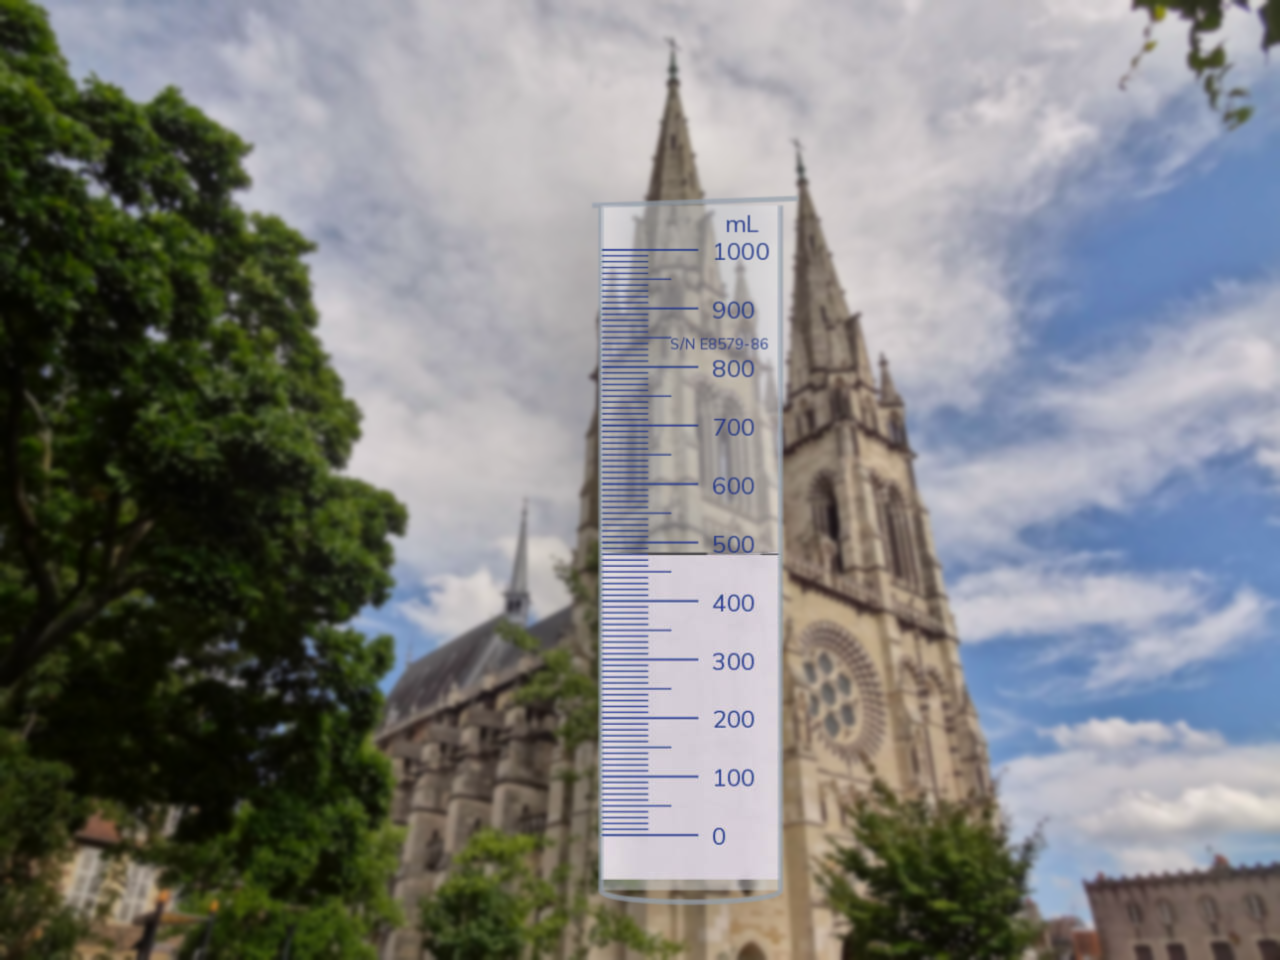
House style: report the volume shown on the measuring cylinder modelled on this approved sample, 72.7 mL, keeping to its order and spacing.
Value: 480 mL
